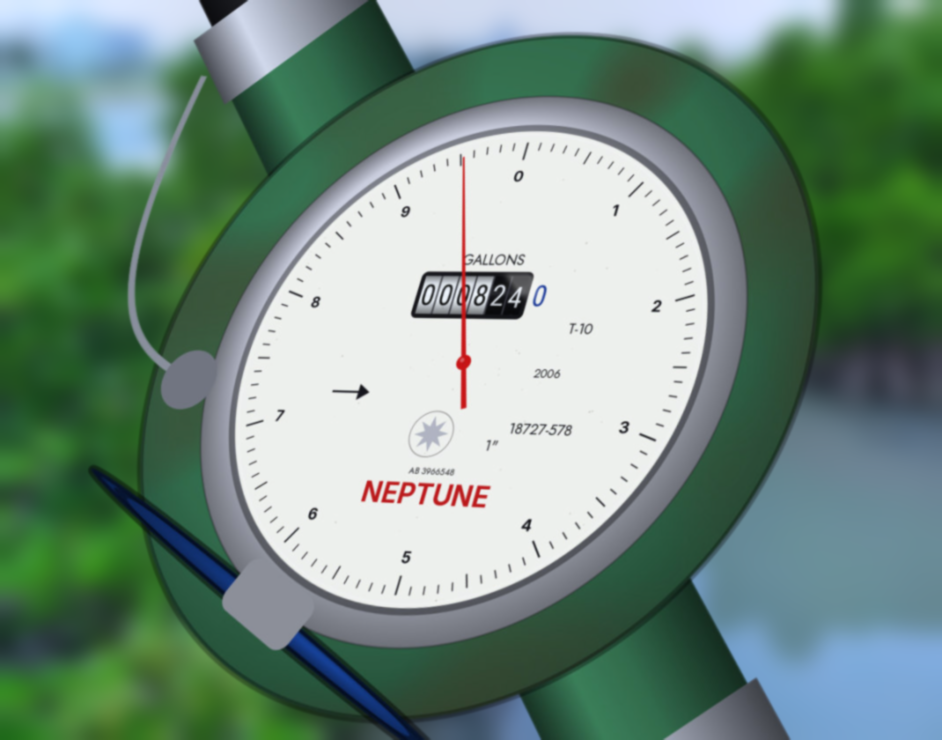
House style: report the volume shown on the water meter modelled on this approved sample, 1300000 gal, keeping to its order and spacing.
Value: 8239.5 gal
